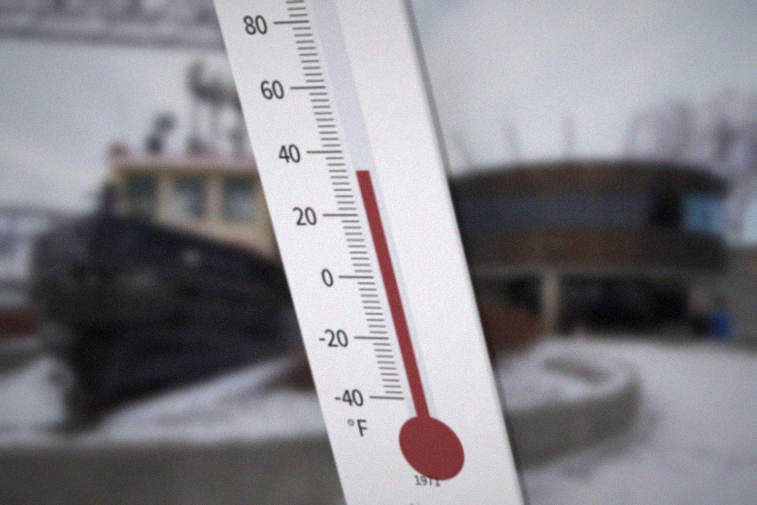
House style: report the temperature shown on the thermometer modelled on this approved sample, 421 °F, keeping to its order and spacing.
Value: 34 °F
